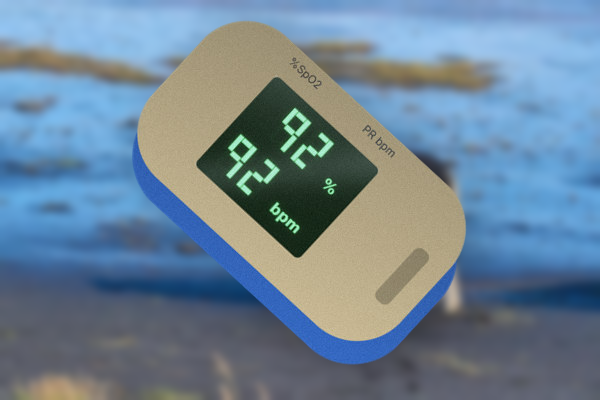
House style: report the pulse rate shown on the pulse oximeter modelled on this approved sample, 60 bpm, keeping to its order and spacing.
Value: 92 bpm
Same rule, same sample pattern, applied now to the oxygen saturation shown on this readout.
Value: 92 %
